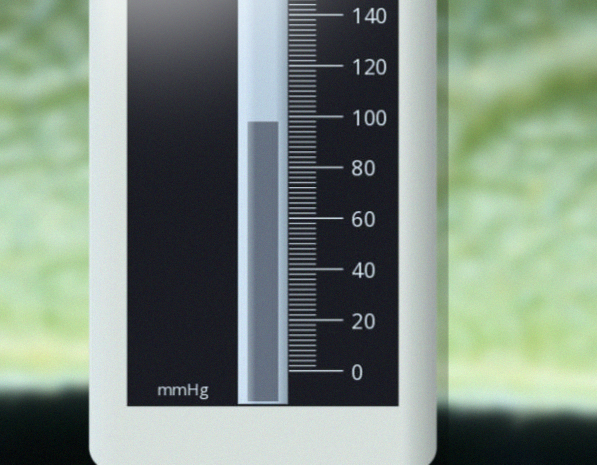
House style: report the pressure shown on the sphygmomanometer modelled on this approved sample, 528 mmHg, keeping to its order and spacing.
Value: 98 mmHg
